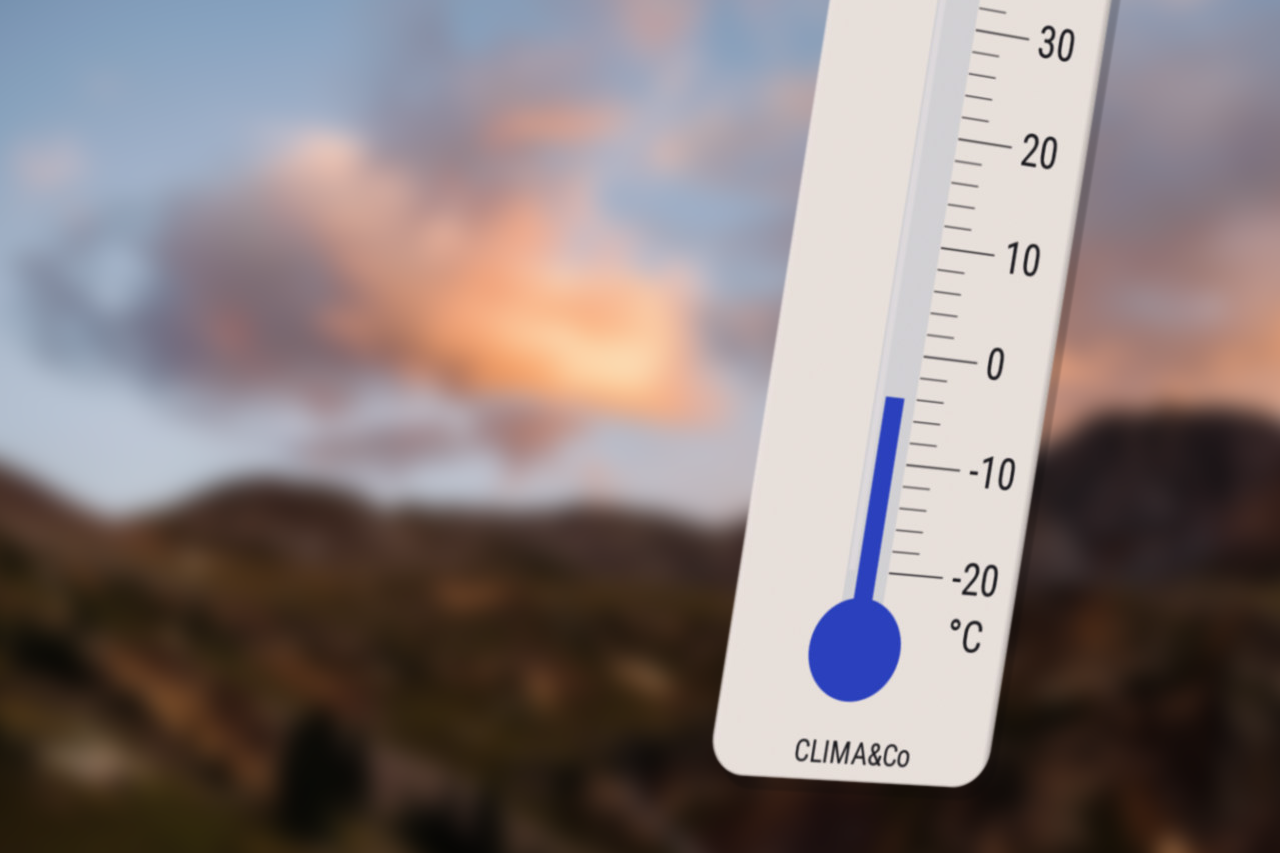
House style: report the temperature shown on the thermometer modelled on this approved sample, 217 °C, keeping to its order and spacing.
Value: -4 °C
